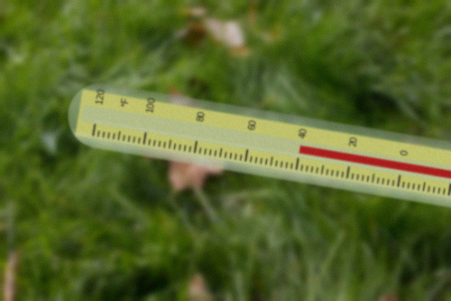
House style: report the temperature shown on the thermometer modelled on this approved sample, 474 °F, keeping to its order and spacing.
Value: 40 °F
